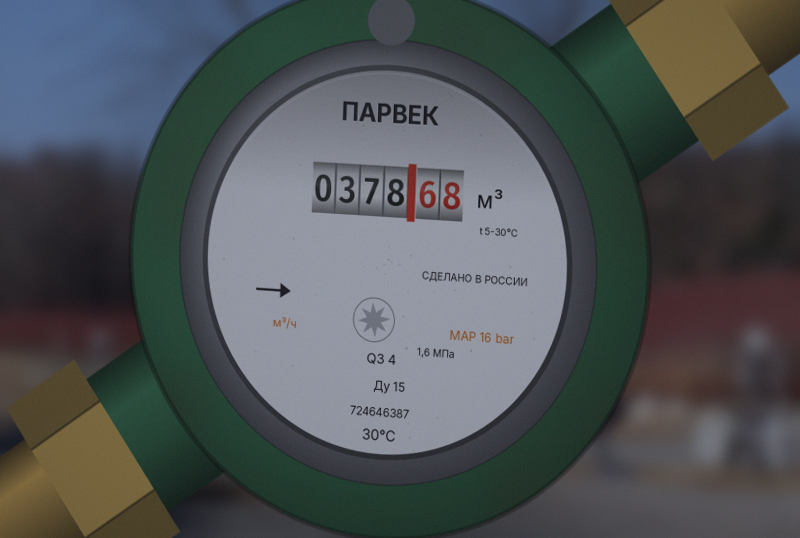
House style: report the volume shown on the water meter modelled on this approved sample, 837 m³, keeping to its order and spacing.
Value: 378.68 m³
